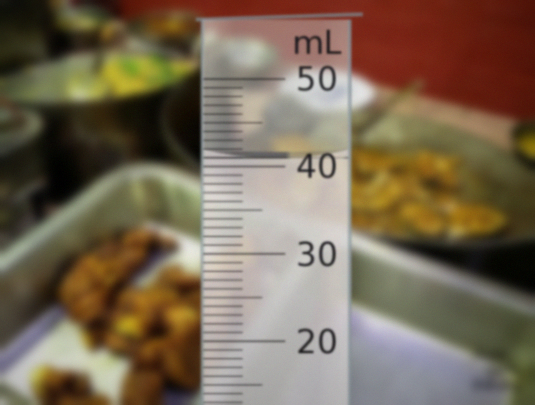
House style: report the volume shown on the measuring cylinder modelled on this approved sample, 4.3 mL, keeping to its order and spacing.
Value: 41 mL
